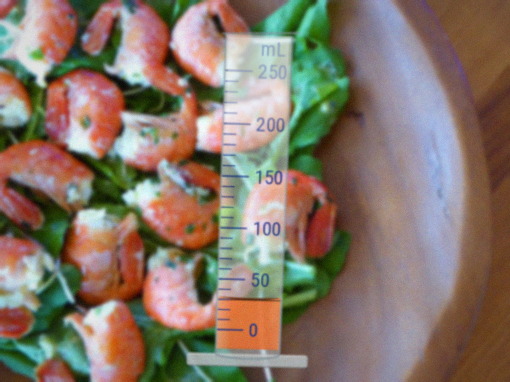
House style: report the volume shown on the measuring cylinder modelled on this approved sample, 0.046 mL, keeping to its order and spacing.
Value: 30 mL
